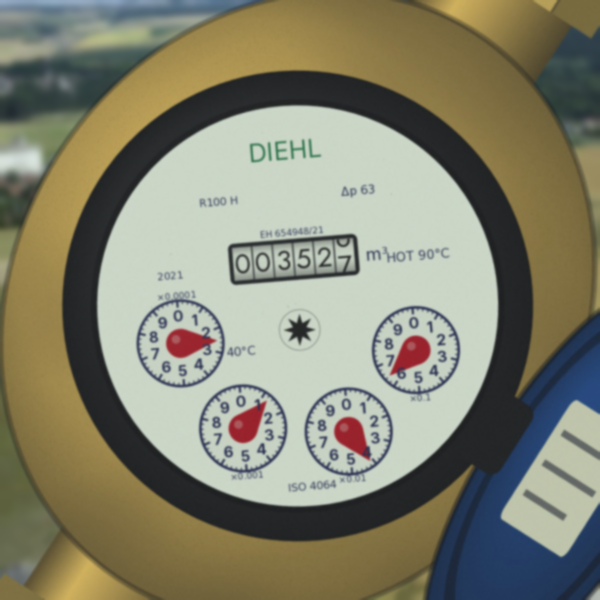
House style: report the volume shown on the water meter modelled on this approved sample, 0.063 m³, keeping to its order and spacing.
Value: 3526.6412 m³
